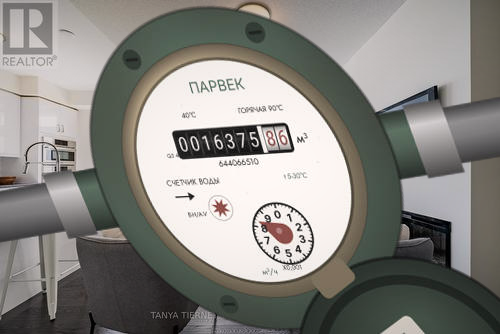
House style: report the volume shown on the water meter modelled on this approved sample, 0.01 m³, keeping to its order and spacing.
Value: 16375.868 m³
